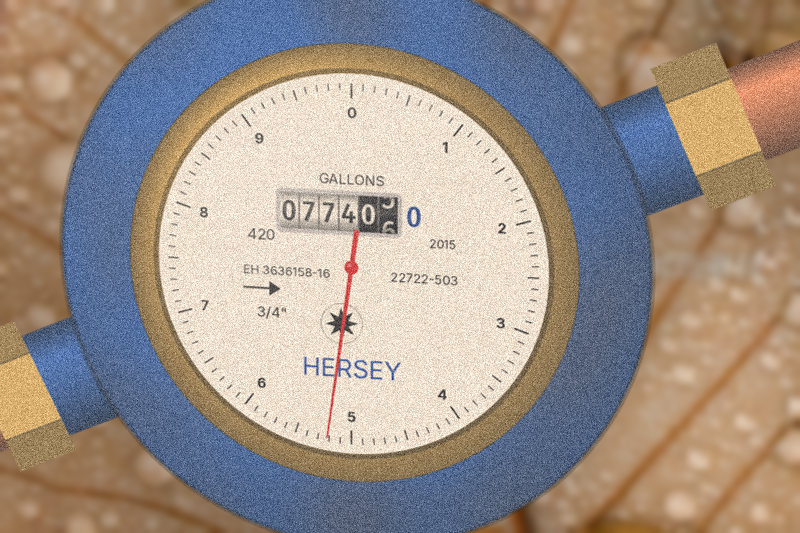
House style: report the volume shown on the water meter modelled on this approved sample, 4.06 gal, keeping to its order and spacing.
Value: 774055.2 gal
